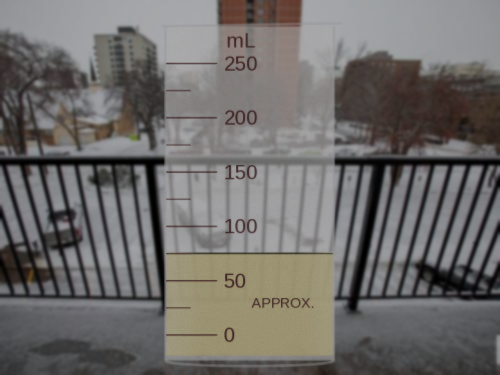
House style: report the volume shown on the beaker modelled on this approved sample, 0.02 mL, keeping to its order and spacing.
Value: 75 mL
